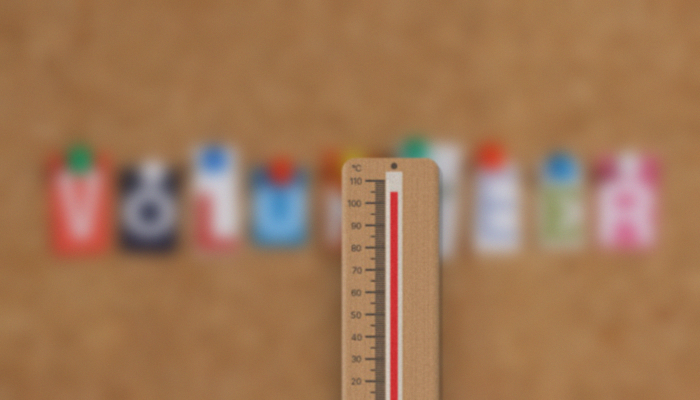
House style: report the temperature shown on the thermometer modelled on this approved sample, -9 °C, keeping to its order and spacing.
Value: 105 °C
